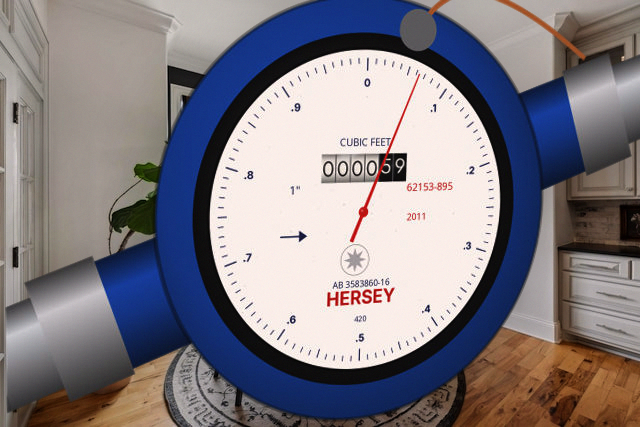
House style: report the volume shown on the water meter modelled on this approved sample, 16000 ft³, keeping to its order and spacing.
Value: 59.06 ft³
